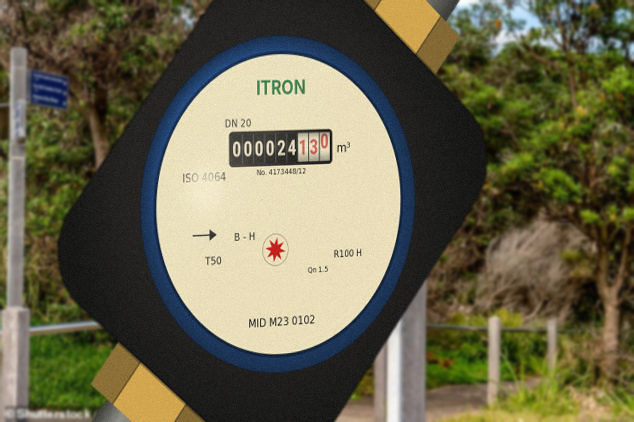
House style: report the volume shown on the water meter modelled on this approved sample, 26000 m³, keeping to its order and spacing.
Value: 24.130 m³
